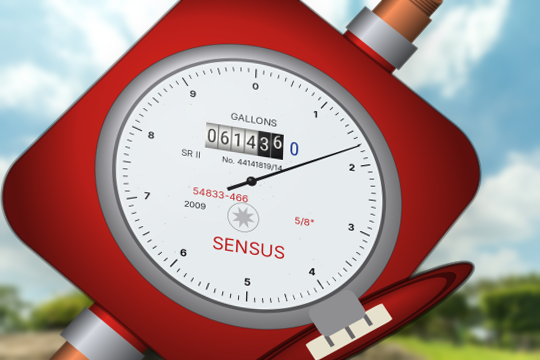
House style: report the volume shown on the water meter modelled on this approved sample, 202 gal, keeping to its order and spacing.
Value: 614361.7 gal
